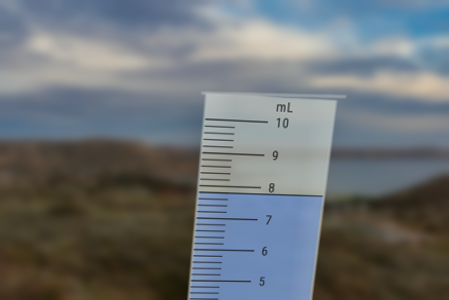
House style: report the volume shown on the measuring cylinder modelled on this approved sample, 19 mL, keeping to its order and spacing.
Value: 7.8 mL
